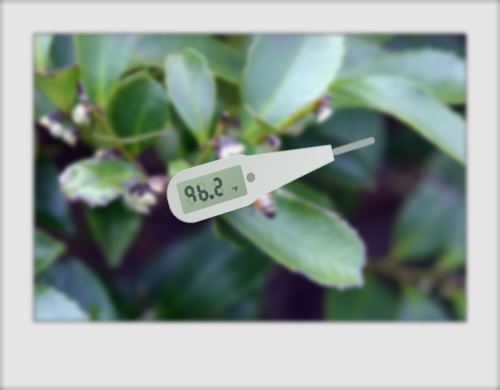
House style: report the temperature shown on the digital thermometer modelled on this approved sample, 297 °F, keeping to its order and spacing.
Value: 96.2 °F
